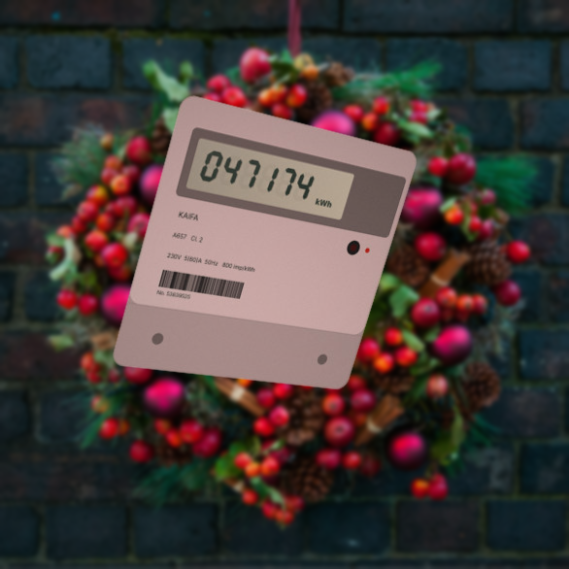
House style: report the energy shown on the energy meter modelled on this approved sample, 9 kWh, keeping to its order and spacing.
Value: 47174 kWh
